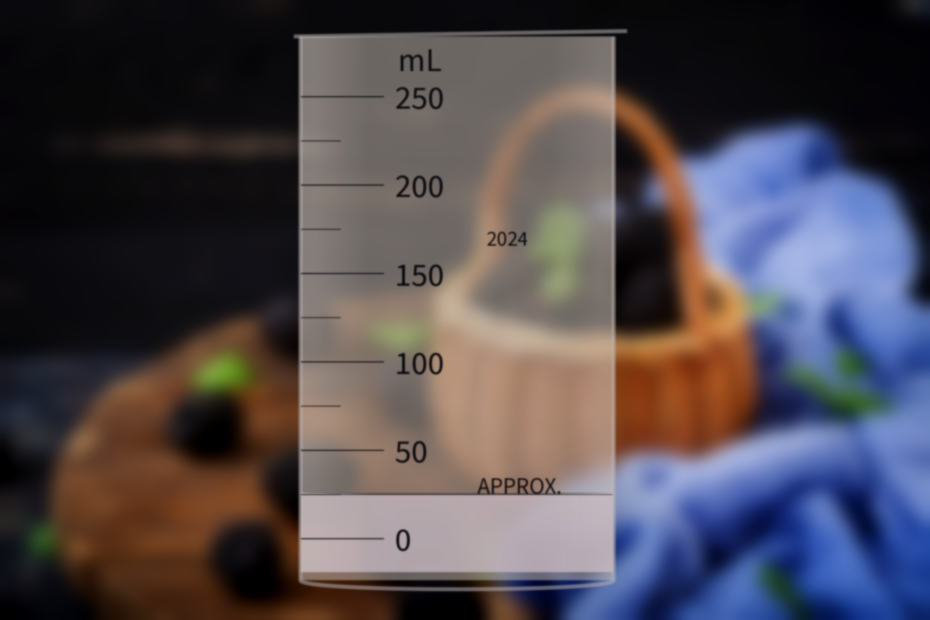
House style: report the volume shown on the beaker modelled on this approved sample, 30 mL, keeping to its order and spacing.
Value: 25 mL
